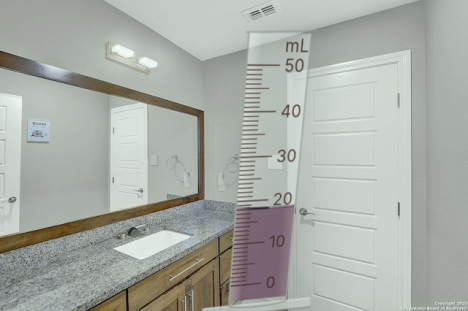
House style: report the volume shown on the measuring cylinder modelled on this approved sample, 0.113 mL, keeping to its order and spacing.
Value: 18 mL
